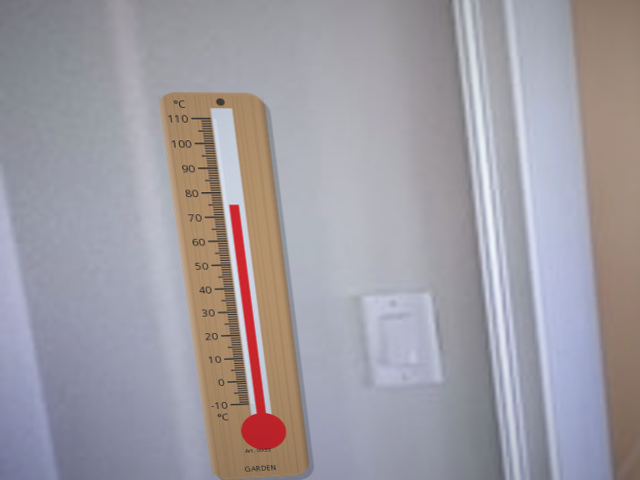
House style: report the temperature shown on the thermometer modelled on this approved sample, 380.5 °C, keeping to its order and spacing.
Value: 75 °C
